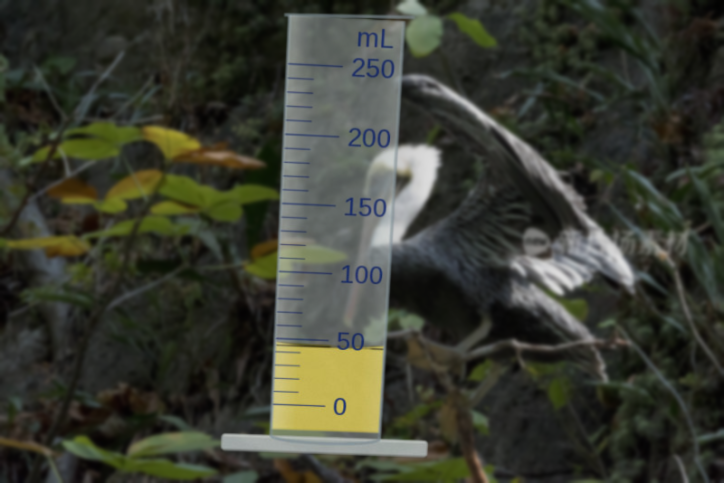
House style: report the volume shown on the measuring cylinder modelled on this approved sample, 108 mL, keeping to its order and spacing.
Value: 45 mL
